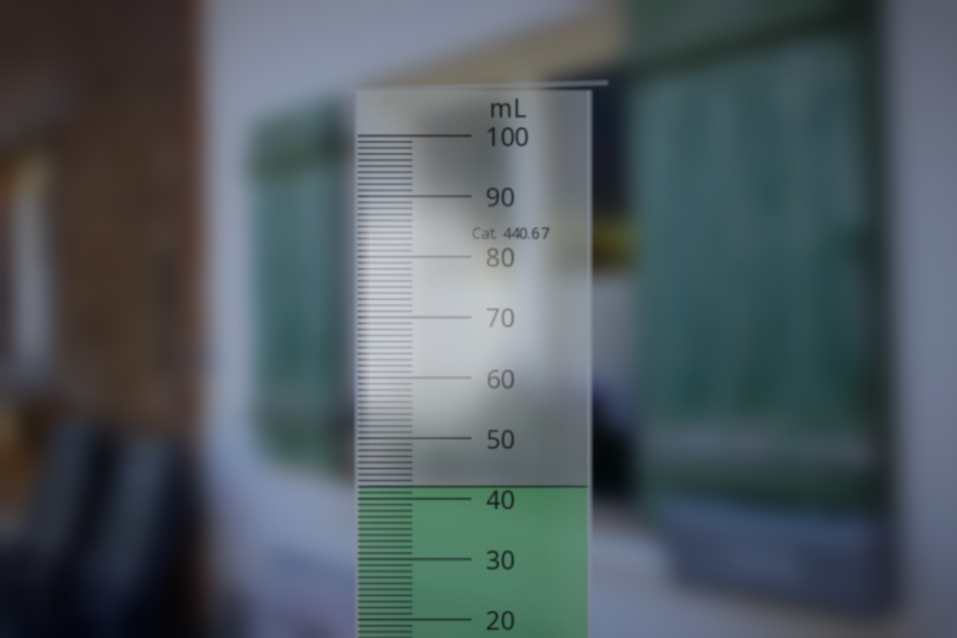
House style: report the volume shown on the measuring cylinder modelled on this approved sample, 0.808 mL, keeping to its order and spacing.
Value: 42 mL
